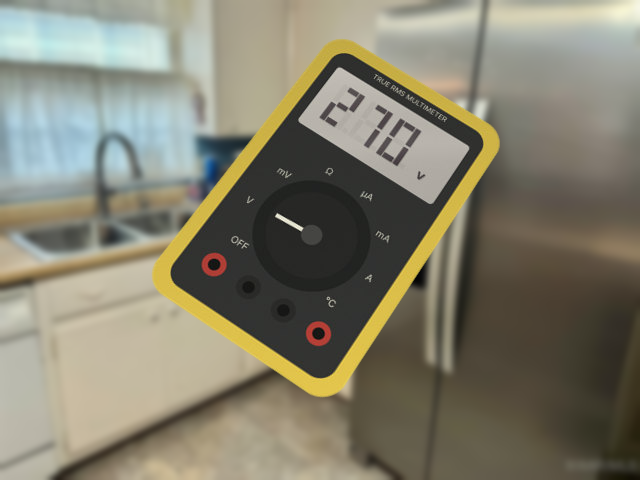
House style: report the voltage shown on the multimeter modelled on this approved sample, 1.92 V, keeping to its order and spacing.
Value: 270 V
